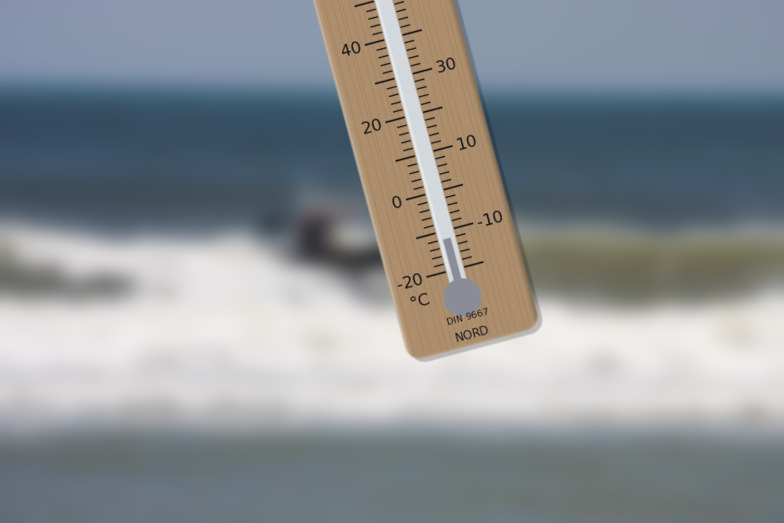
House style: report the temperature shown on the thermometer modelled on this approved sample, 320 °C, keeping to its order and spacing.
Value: -12 °C
